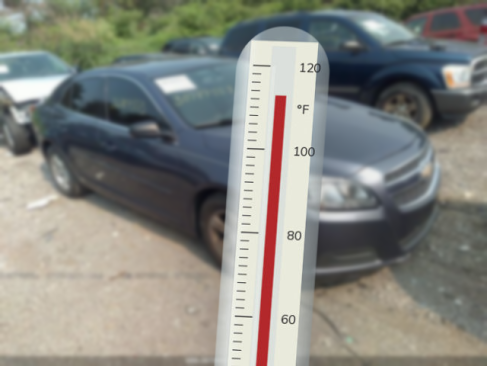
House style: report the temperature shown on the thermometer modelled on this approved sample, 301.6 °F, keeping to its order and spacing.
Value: 113 °F
